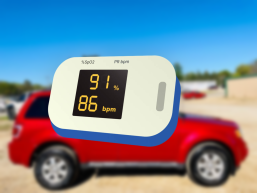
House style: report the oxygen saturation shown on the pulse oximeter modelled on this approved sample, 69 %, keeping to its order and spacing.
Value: 91 %
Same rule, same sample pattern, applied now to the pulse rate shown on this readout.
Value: 86 bpm
